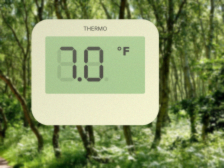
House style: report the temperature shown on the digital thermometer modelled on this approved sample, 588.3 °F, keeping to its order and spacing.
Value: 7.0 °F
